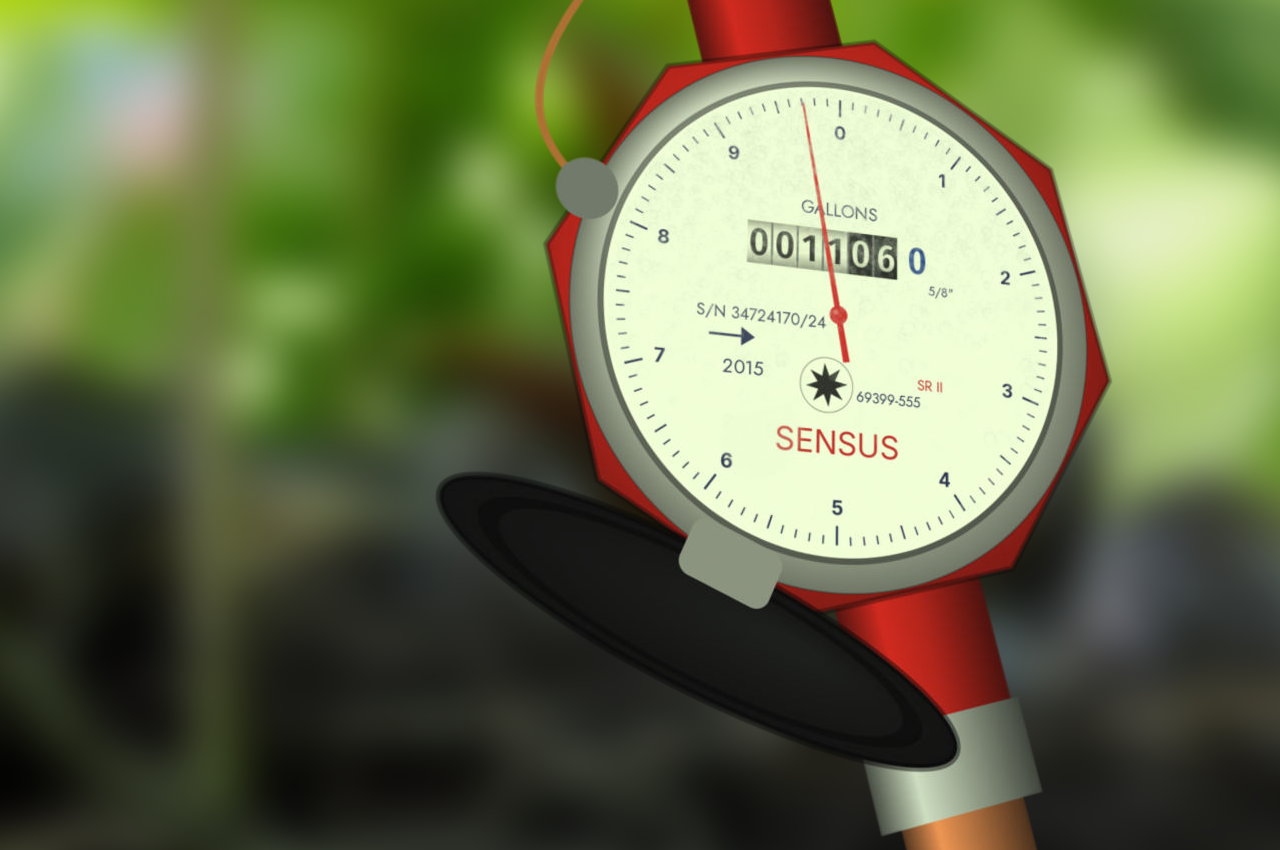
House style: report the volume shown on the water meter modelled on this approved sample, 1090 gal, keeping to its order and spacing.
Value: 11059.7 gal
